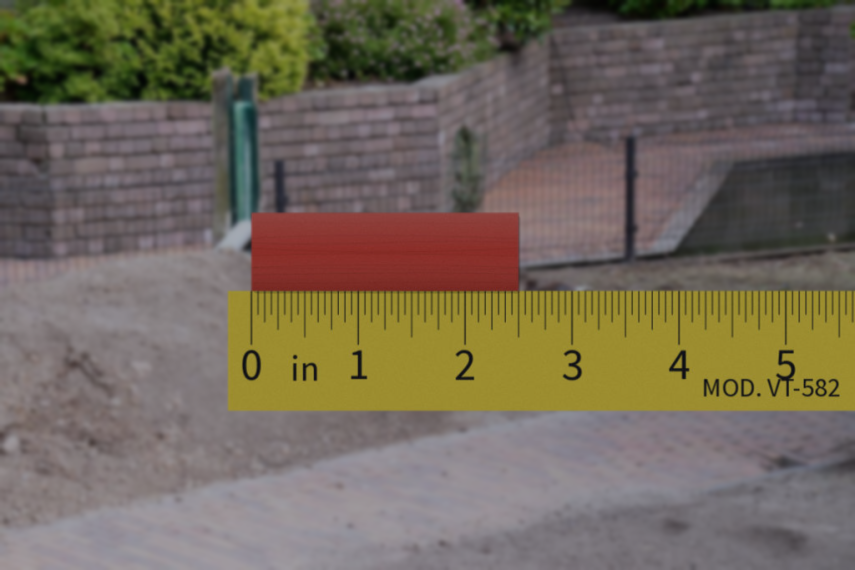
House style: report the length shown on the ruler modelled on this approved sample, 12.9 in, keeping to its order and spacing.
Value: 2.5 in
